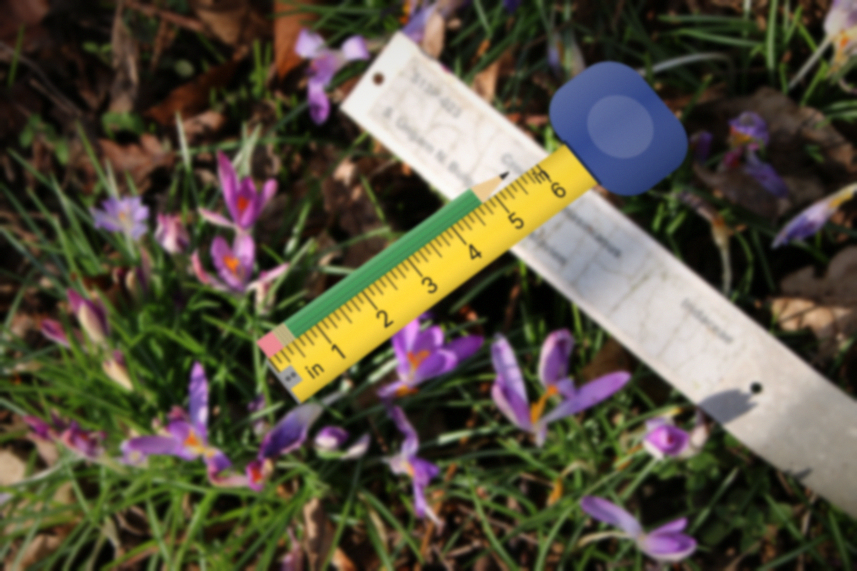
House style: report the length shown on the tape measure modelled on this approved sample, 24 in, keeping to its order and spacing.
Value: 5.5 in
